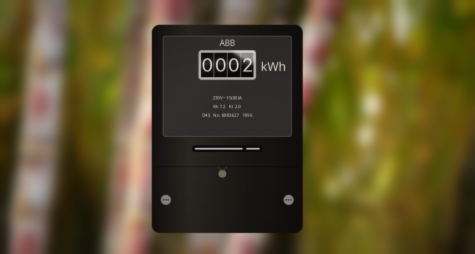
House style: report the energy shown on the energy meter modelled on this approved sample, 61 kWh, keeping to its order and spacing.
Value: 2 kWh
